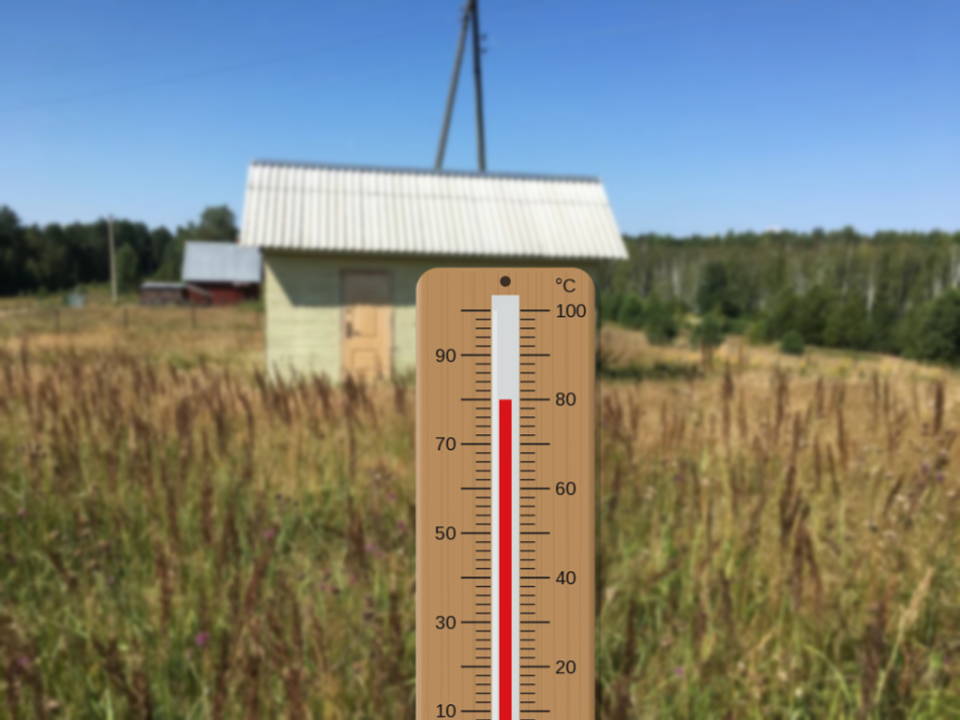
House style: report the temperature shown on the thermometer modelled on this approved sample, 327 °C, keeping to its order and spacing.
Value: 80 °C
